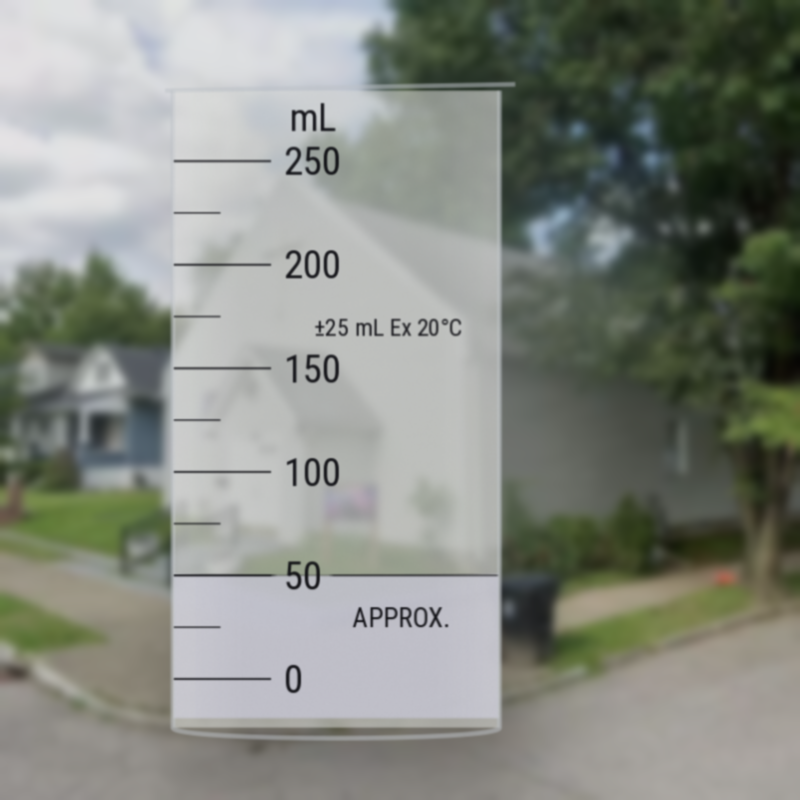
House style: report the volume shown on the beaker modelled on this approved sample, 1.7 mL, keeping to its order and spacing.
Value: 50 mL
